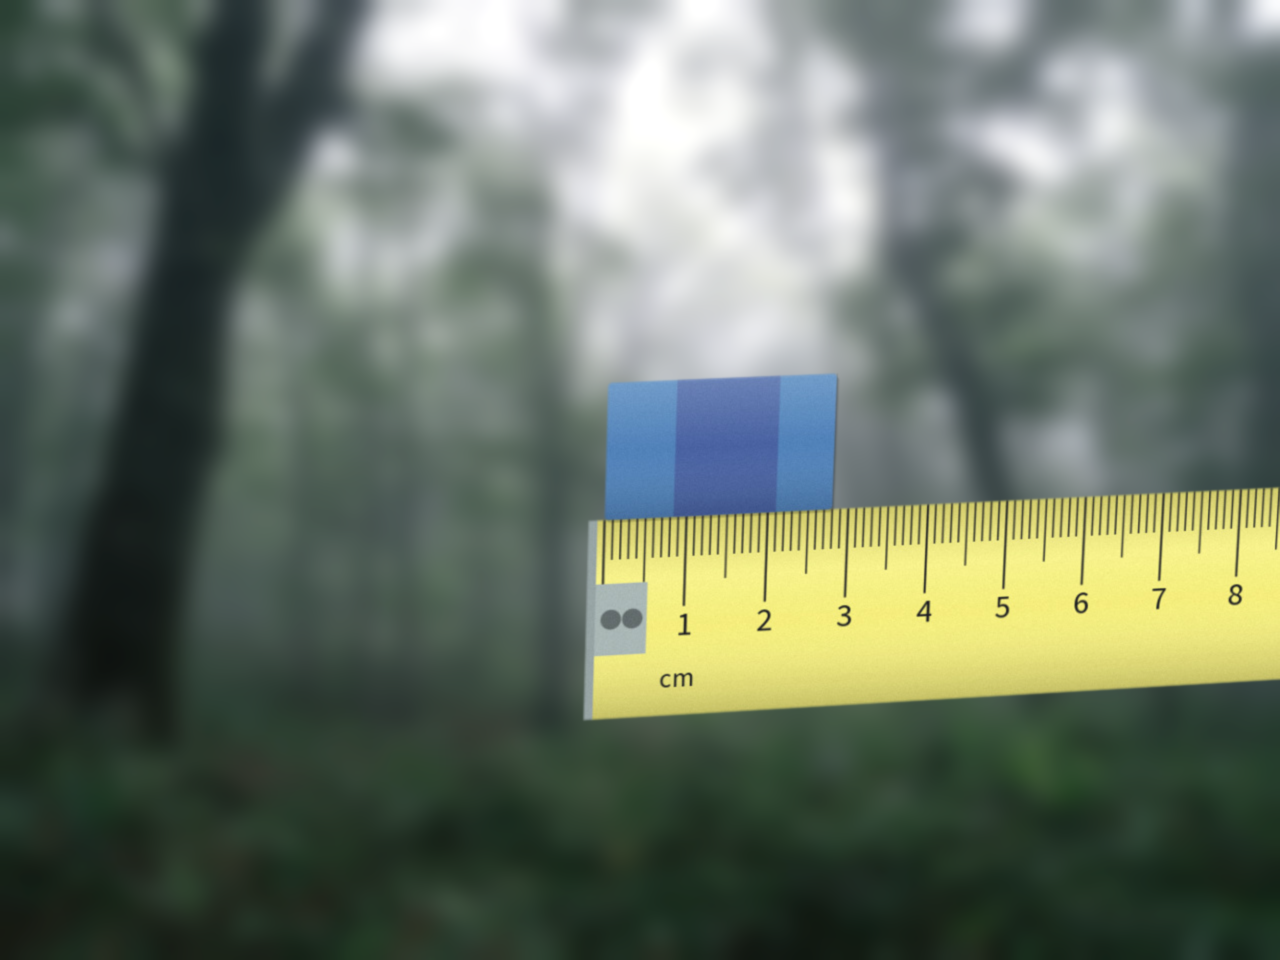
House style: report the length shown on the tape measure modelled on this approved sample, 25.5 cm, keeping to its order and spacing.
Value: 2.8 cm
